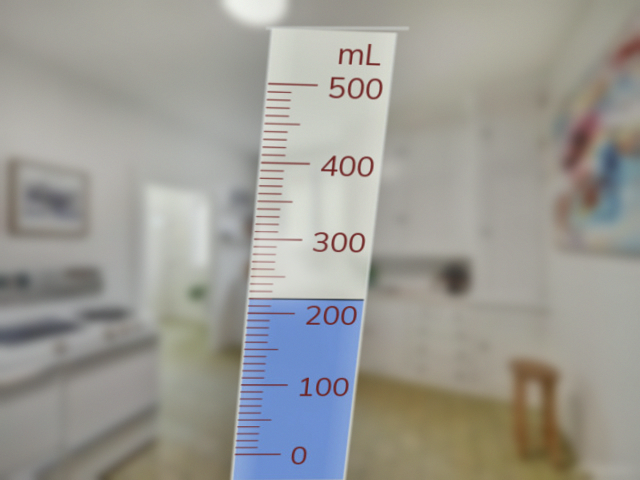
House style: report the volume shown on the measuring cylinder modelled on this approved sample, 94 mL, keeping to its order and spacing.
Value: 220 mL
